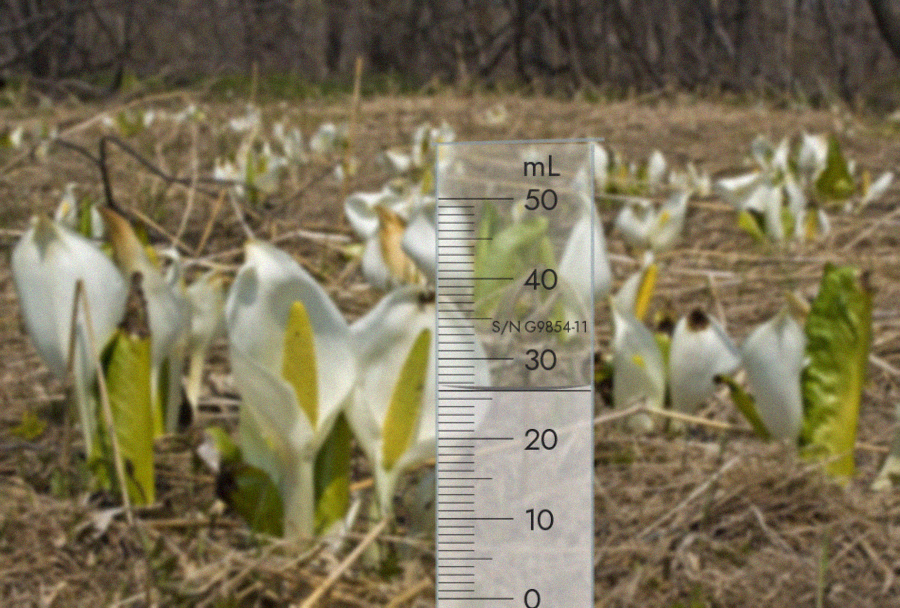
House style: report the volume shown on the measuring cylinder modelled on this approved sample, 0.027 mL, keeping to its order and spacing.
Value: 26 mL
